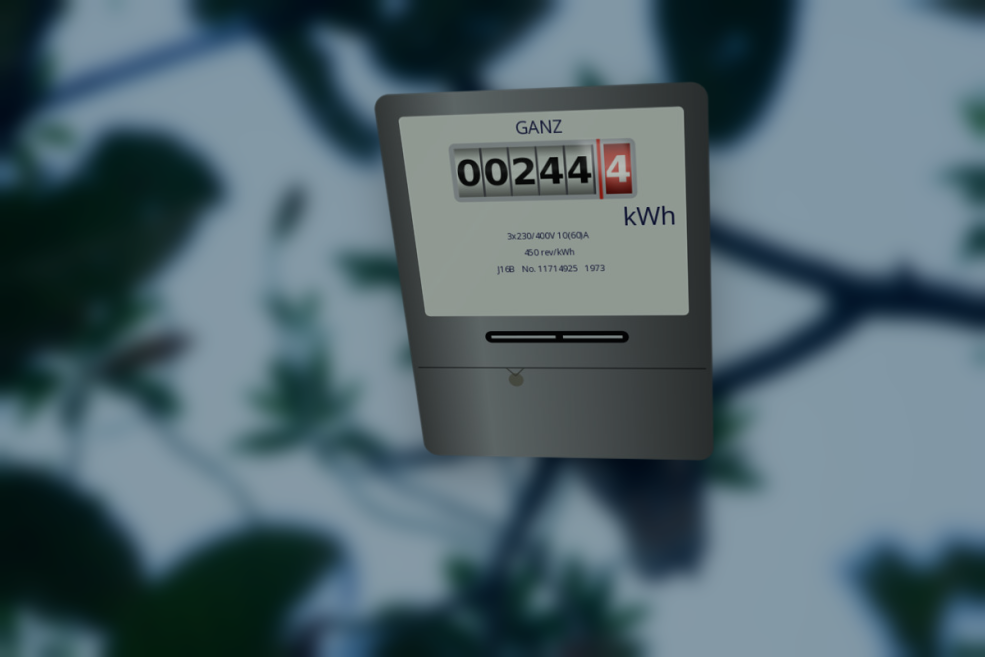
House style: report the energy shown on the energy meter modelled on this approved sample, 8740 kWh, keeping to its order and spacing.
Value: 244.4 kWh
